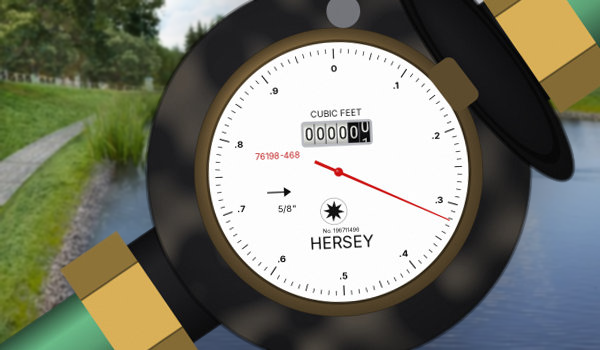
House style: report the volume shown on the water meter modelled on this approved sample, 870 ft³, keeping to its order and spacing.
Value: 0.32 ft³
